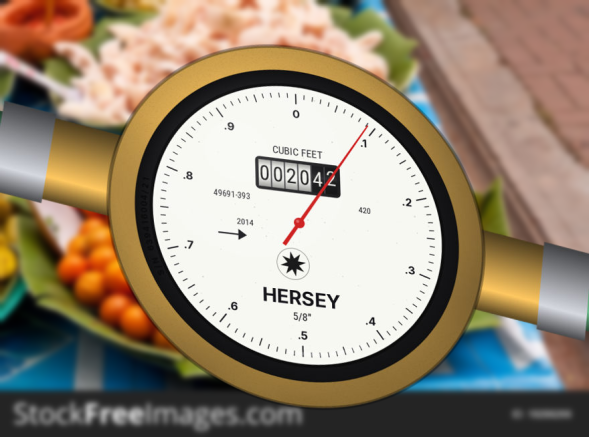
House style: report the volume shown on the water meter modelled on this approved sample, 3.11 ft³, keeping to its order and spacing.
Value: 2042.09 ft³
